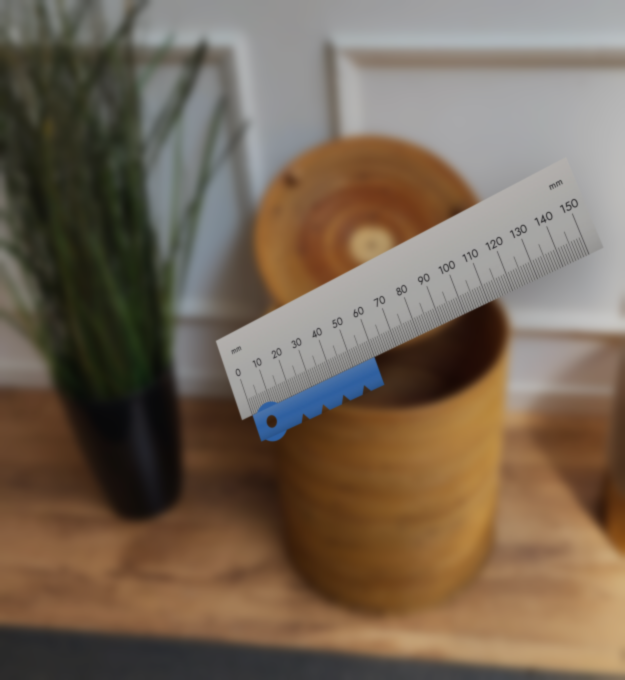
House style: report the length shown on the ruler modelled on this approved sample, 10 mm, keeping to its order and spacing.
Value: 60 mm
